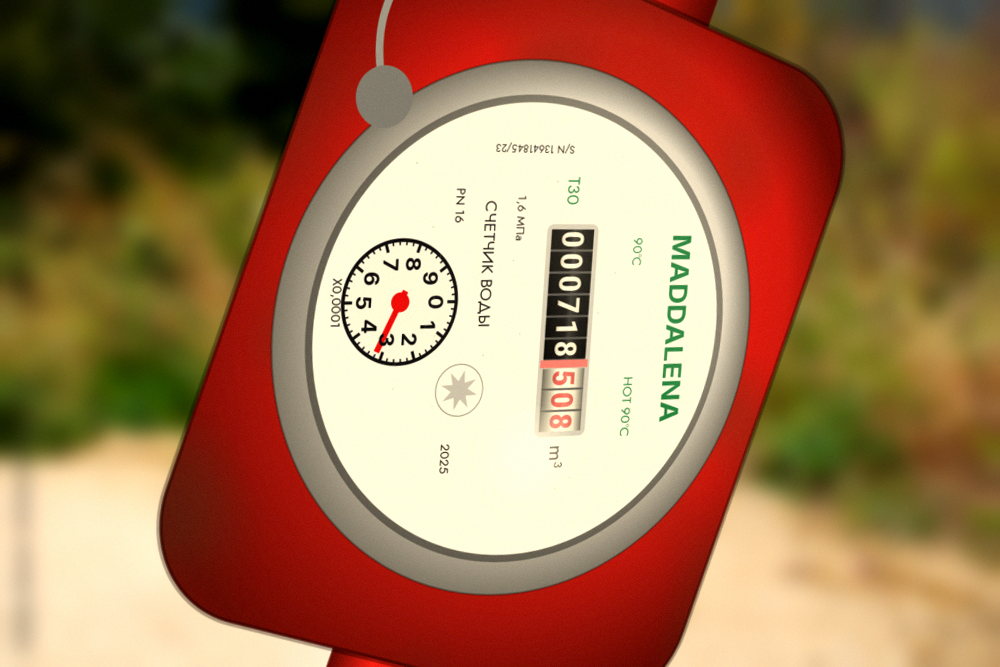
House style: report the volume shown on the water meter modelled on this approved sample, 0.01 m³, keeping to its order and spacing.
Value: 718.5083 m³
